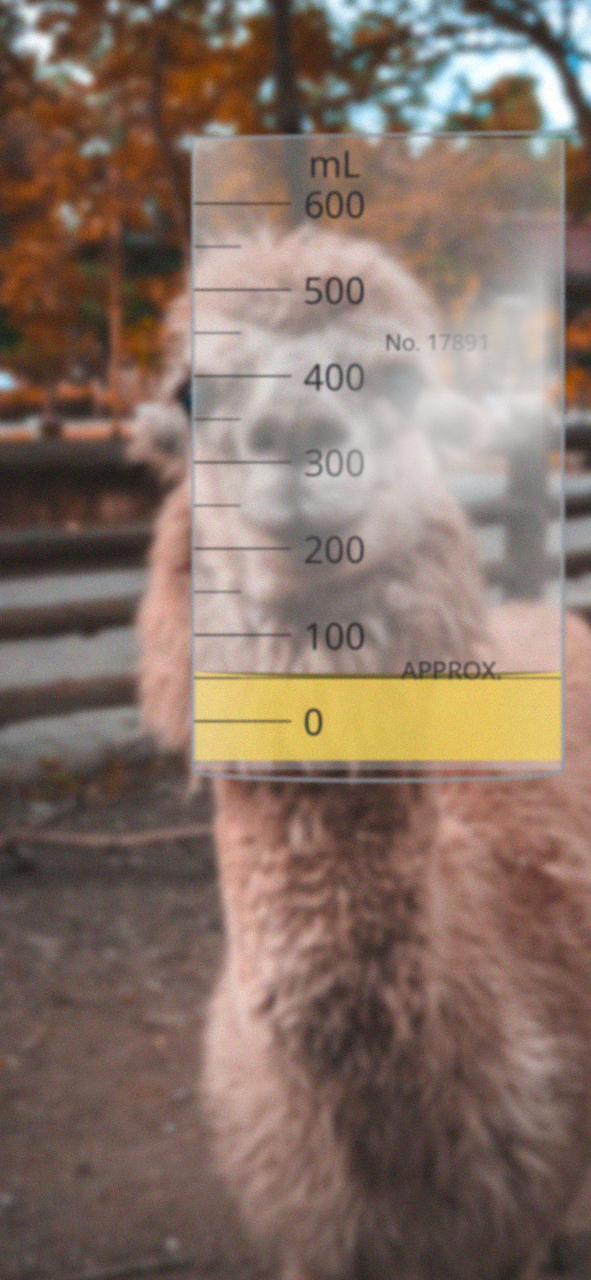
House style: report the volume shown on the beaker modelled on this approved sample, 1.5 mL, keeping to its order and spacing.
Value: 50 mL
